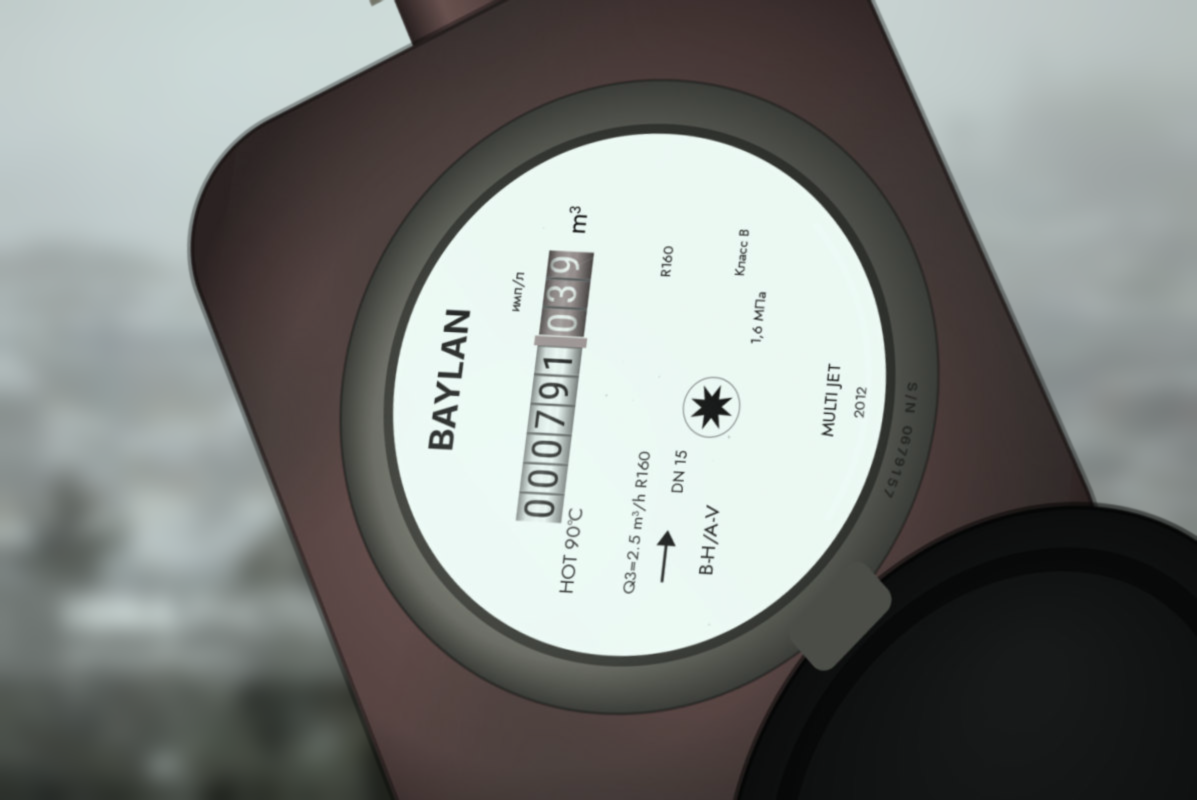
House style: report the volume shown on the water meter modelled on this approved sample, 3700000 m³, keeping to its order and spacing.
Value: 791.039 m³
